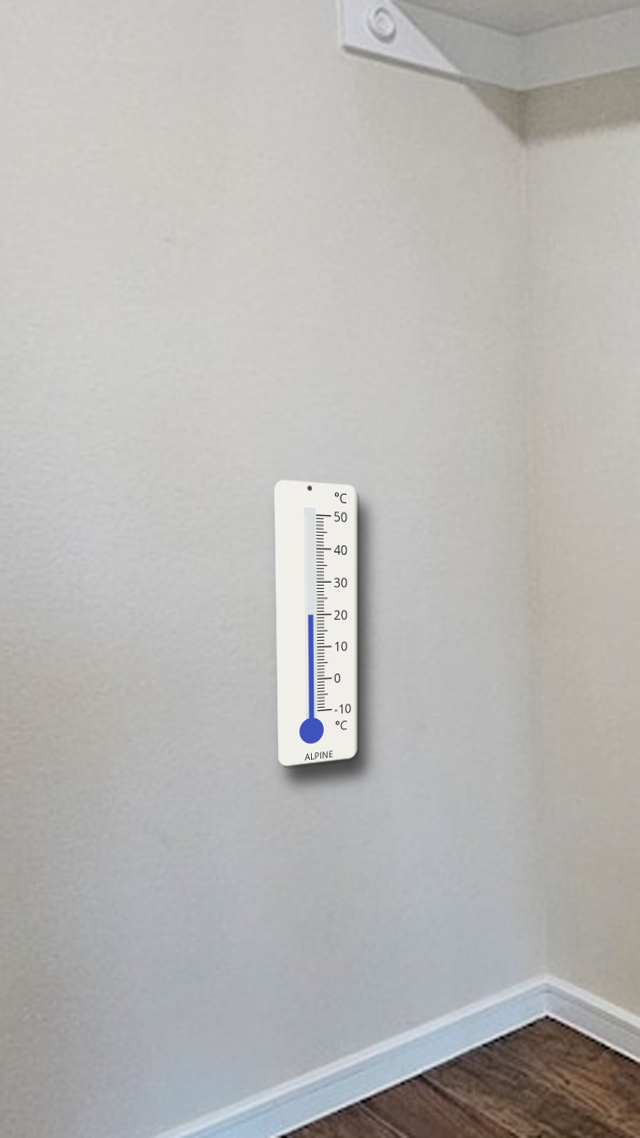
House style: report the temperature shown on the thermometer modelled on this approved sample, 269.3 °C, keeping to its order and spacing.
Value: 20 °C
